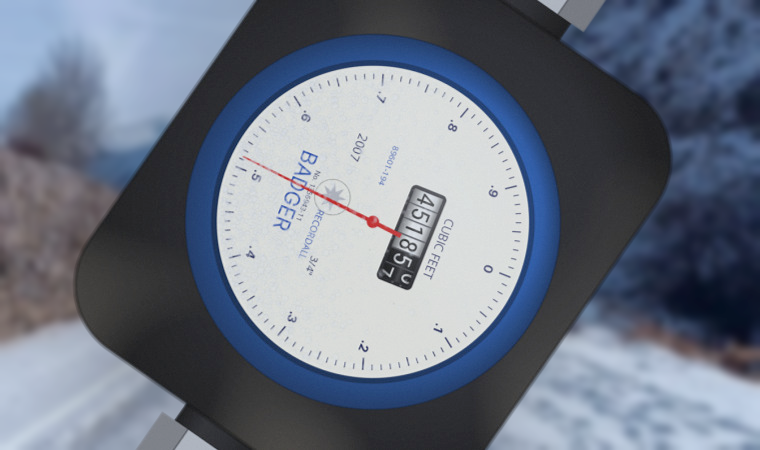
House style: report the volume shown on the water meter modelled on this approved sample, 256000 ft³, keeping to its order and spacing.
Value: 451856.51 ft³
